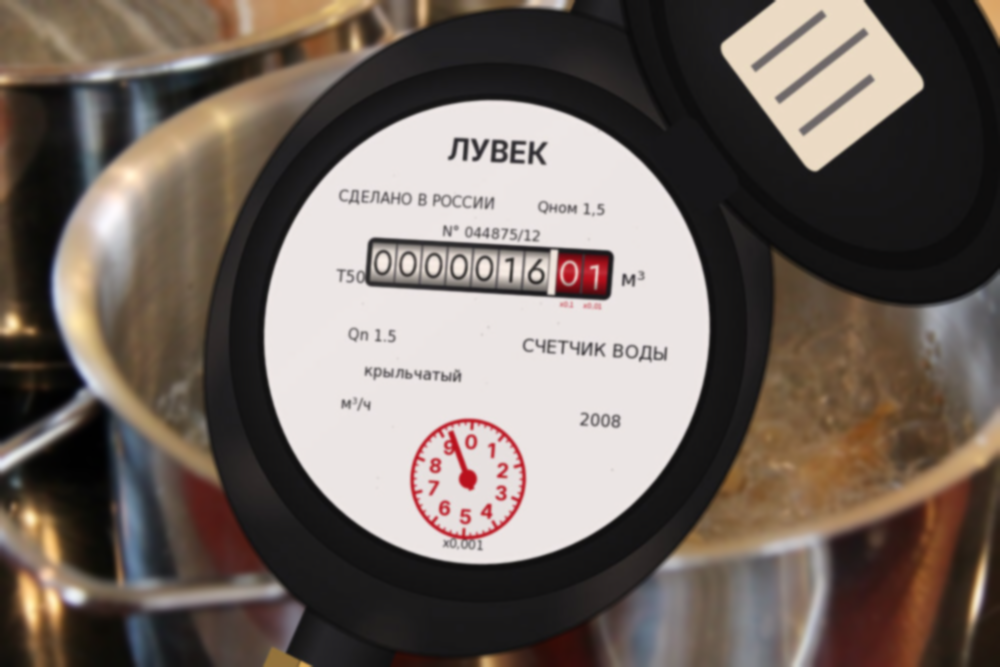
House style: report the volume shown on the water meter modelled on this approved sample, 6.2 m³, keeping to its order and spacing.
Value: 16.009 m³
